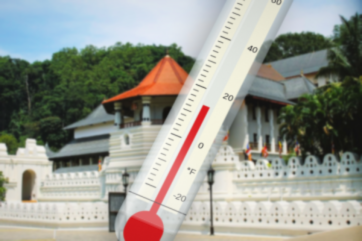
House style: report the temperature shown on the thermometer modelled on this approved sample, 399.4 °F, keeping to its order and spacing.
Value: 14 °F
